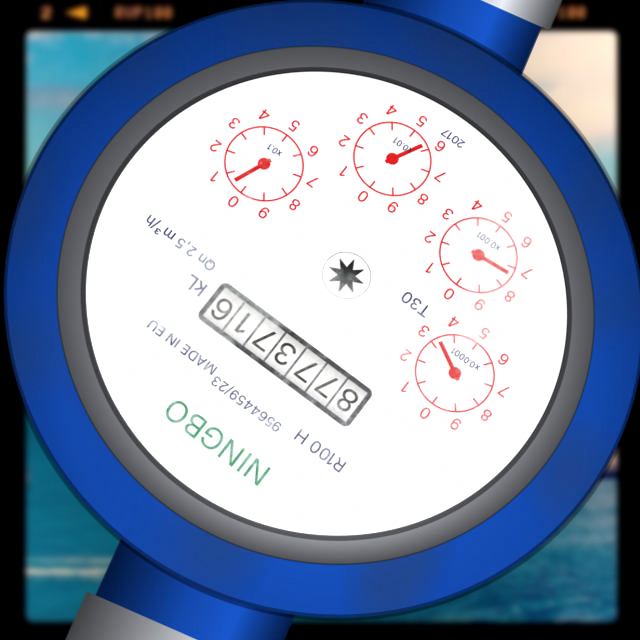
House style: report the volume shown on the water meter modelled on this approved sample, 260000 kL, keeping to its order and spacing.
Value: 8773716.0573 kL
